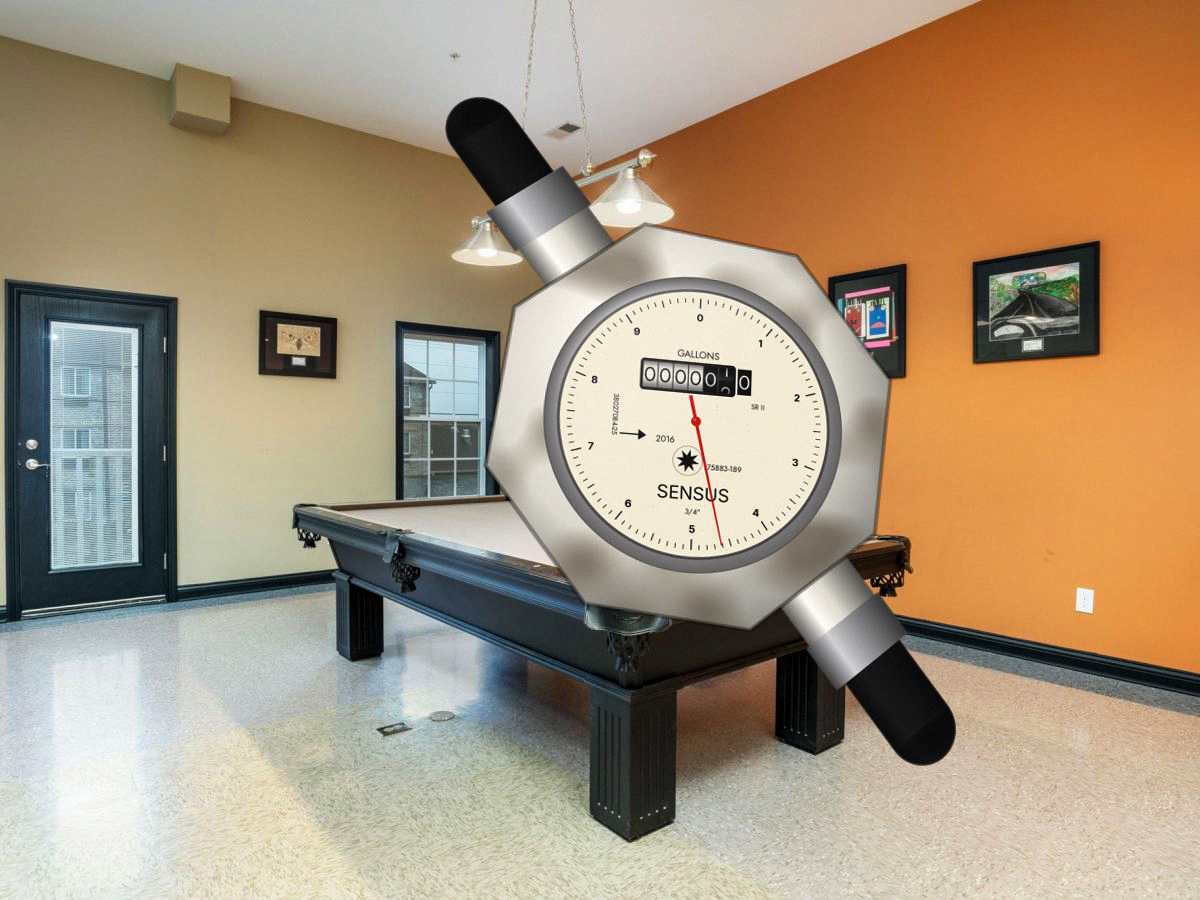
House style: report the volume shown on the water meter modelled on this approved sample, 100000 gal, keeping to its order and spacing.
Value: 14.6 gal
